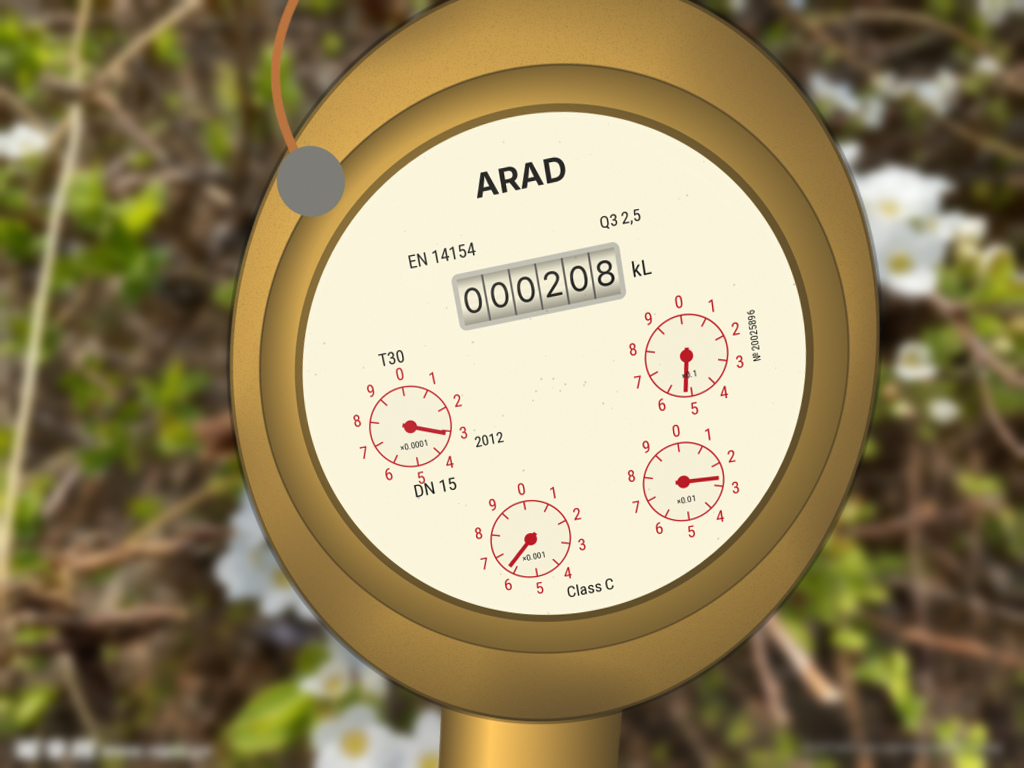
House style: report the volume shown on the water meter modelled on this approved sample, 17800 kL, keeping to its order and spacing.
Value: 208.5263 kL
